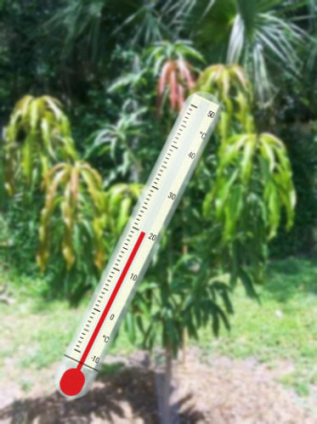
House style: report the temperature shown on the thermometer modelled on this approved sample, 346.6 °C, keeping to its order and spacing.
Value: 20 °C
